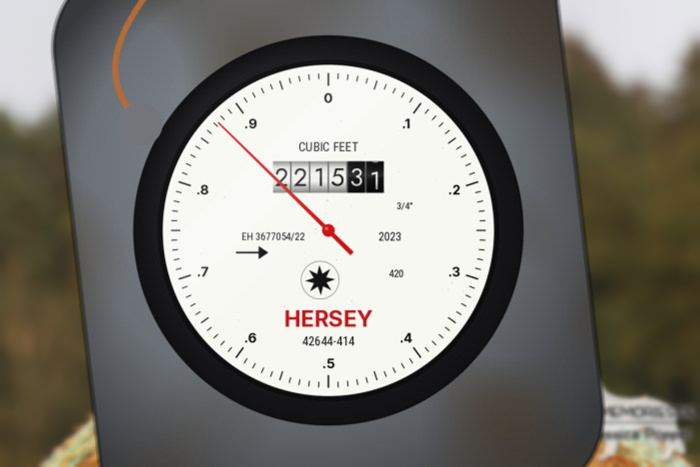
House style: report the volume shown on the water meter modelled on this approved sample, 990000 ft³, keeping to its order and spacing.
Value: 221530.87 ft³
